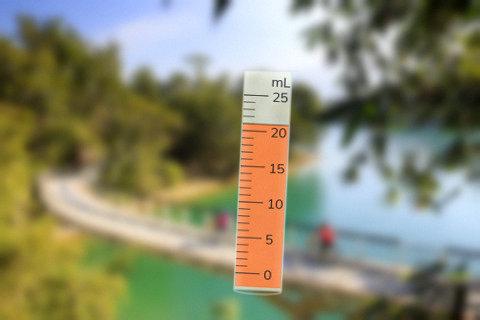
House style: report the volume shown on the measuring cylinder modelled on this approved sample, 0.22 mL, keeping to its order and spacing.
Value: 21 mL
